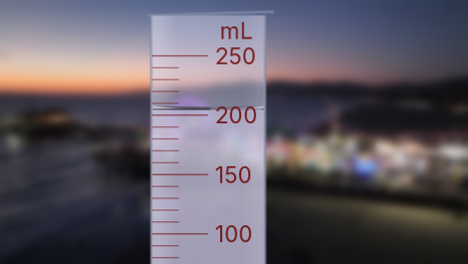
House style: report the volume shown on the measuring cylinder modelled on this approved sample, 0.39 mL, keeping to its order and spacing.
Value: 205 mL
